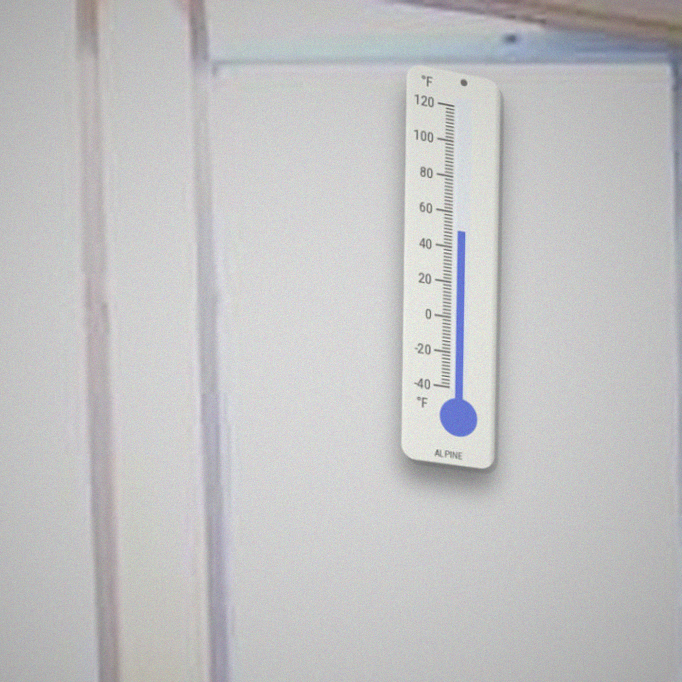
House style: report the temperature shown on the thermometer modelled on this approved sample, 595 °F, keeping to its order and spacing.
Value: 50 °F
